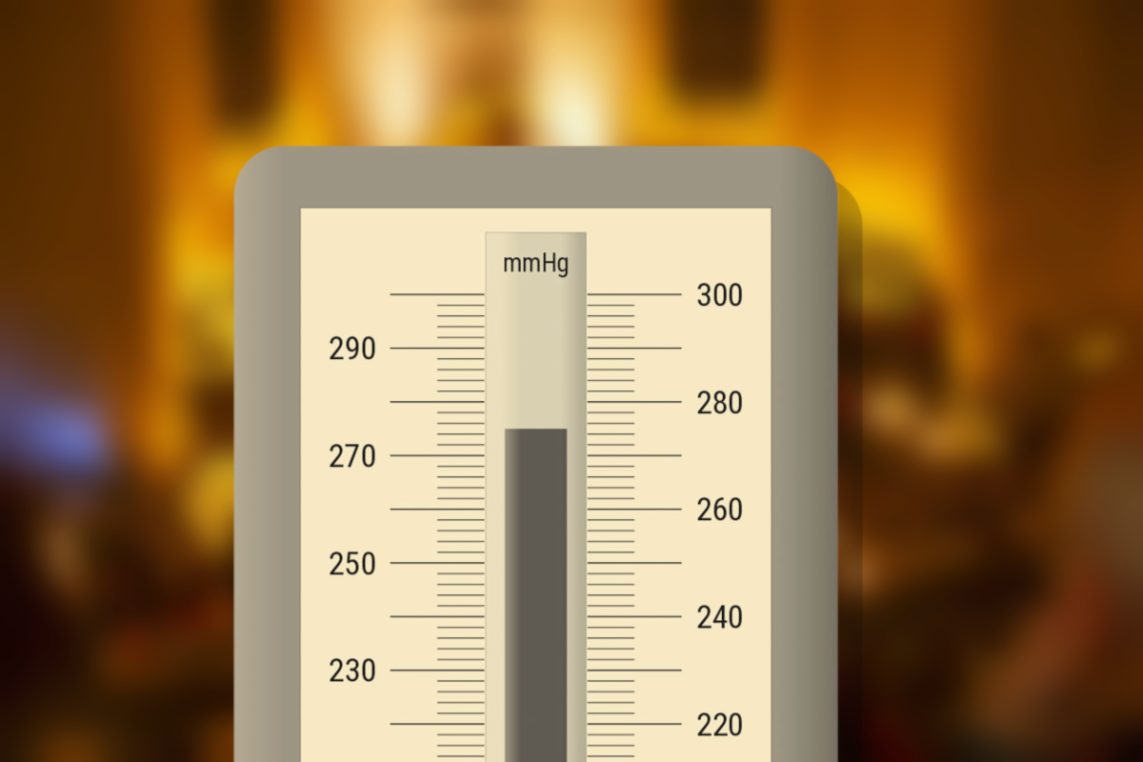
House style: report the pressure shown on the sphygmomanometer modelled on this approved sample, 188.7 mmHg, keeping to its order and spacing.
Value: 275 mmHg
